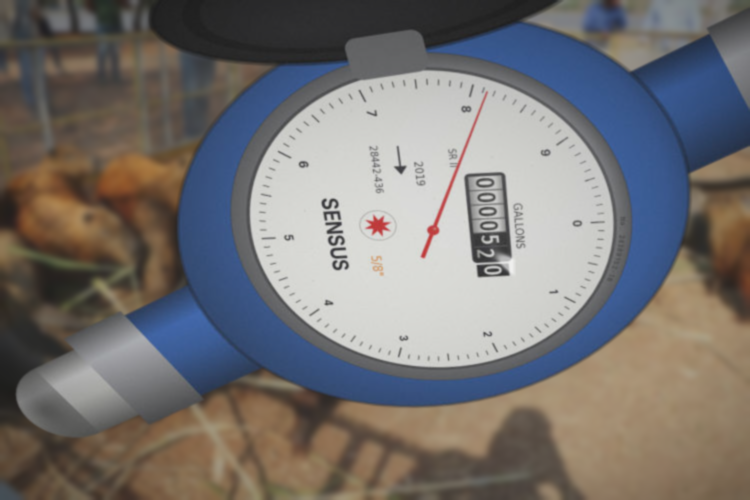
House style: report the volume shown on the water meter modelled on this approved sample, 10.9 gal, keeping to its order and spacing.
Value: 518.1 gal
